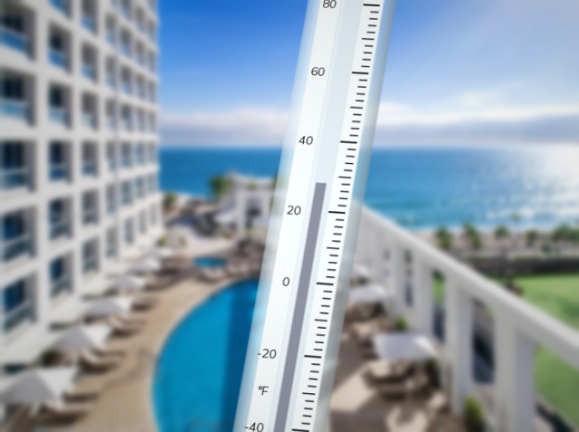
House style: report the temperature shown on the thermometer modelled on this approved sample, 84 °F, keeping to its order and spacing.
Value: 28 °F
